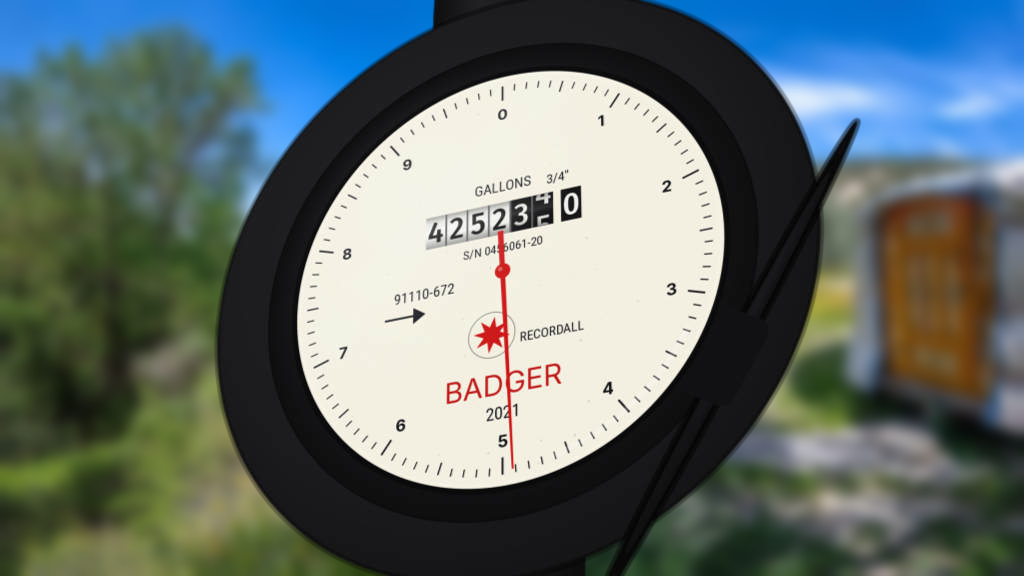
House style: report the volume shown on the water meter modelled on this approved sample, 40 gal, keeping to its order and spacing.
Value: 4252344.9 gal
